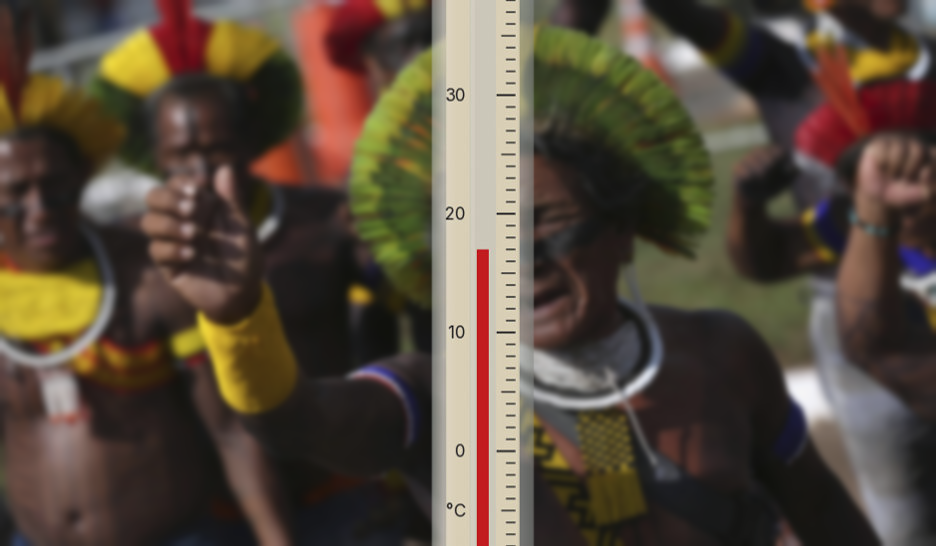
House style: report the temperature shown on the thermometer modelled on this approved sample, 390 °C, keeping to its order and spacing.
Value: 17 °C
